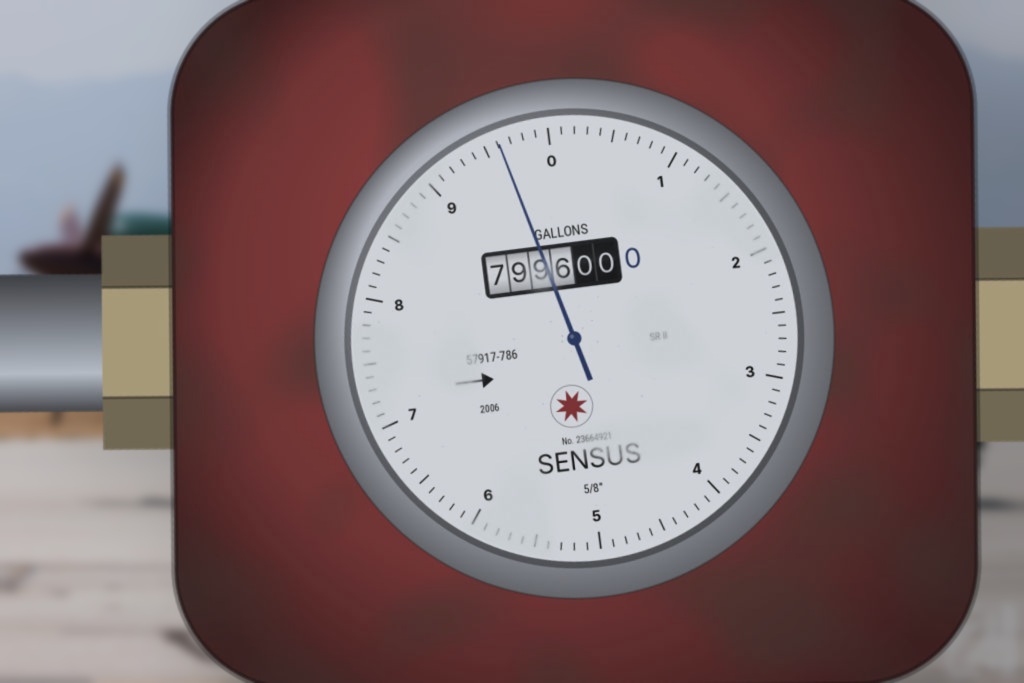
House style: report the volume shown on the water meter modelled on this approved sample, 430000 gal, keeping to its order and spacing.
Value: 7995999.6 gal
